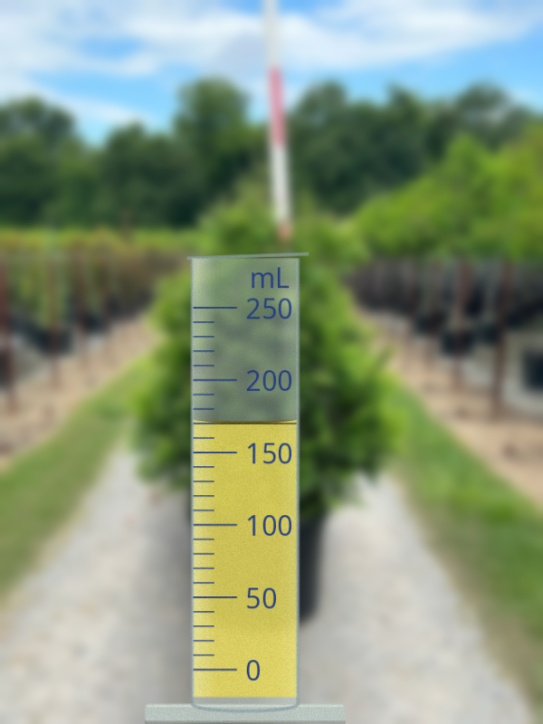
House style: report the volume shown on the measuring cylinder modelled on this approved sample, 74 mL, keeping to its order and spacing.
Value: 170 mL
